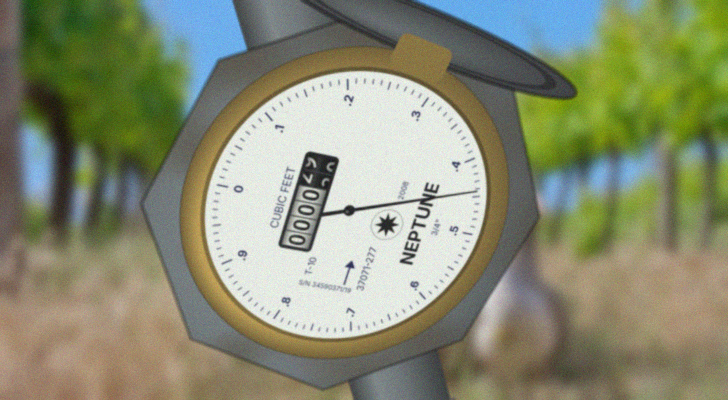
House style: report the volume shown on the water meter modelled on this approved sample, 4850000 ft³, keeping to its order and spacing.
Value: 29.44 ft³
